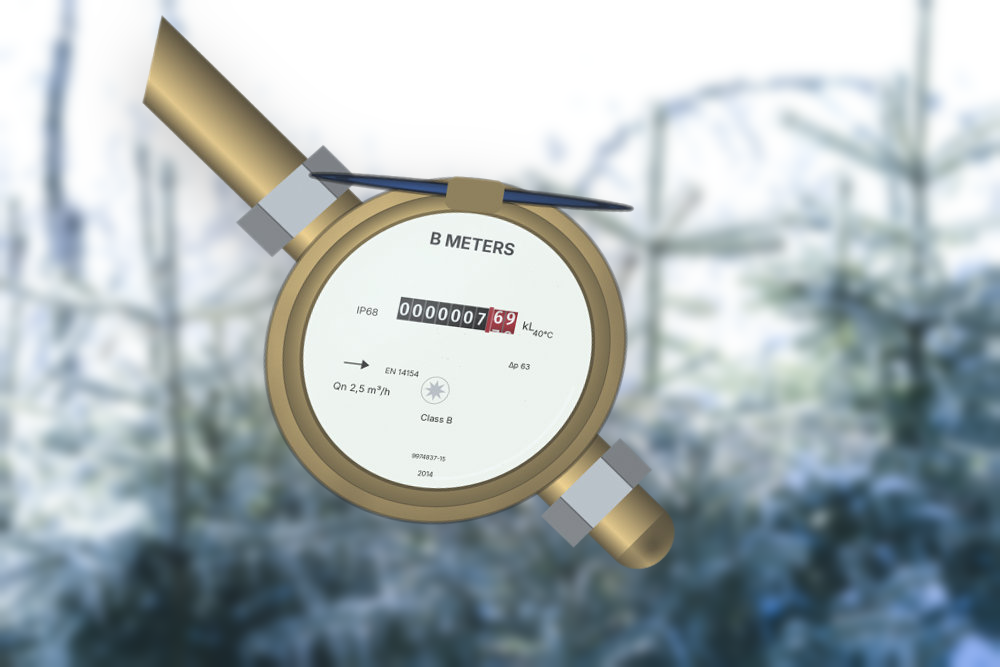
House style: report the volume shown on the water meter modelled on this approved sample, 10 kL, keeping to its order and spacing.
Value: 7.69 kL
